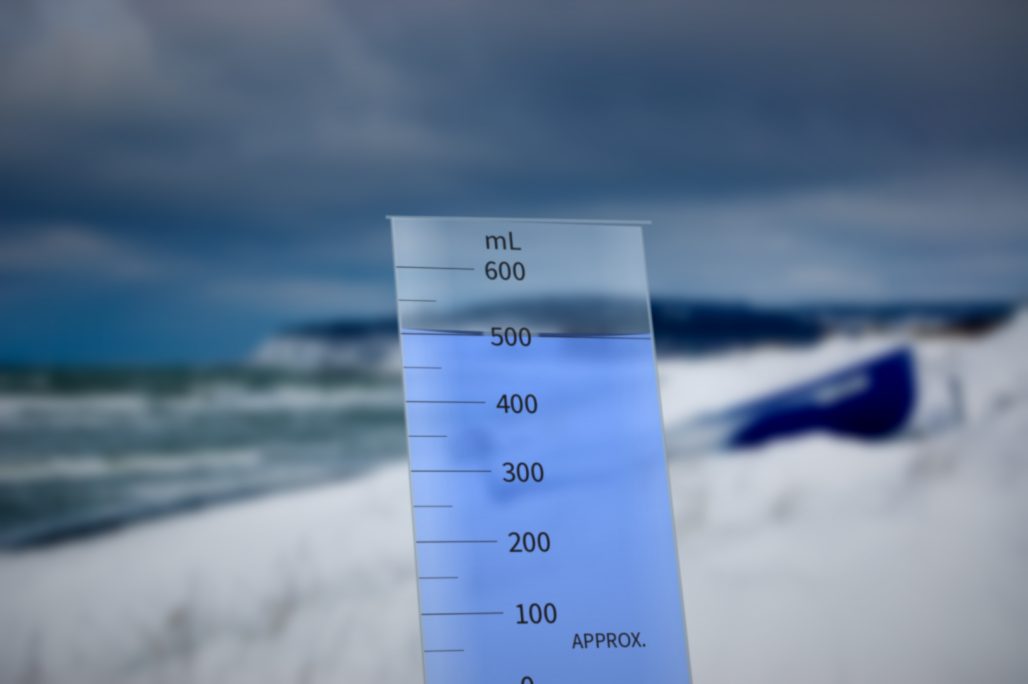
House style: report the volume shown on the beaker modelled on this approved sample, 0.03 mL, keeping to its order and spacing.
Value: 500 mL
